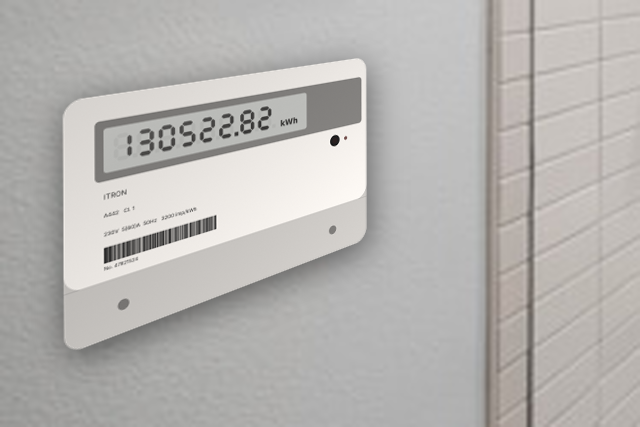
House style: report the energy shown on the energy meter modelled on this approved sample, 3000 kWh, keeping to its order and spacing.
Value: 130522.82 kWh
